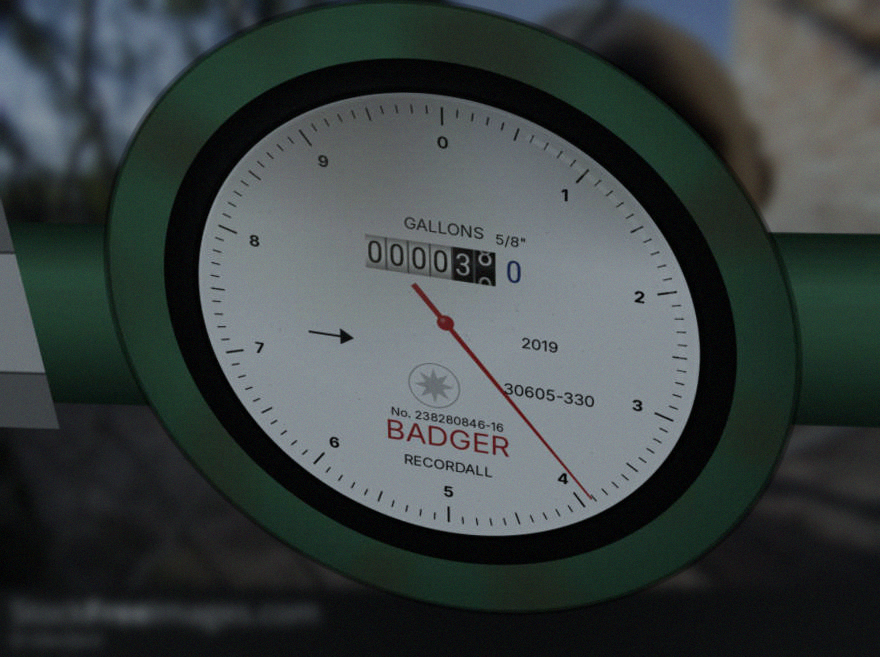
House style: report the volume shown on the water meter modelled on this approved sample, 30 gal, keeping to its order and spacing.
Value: 383.9 gal
